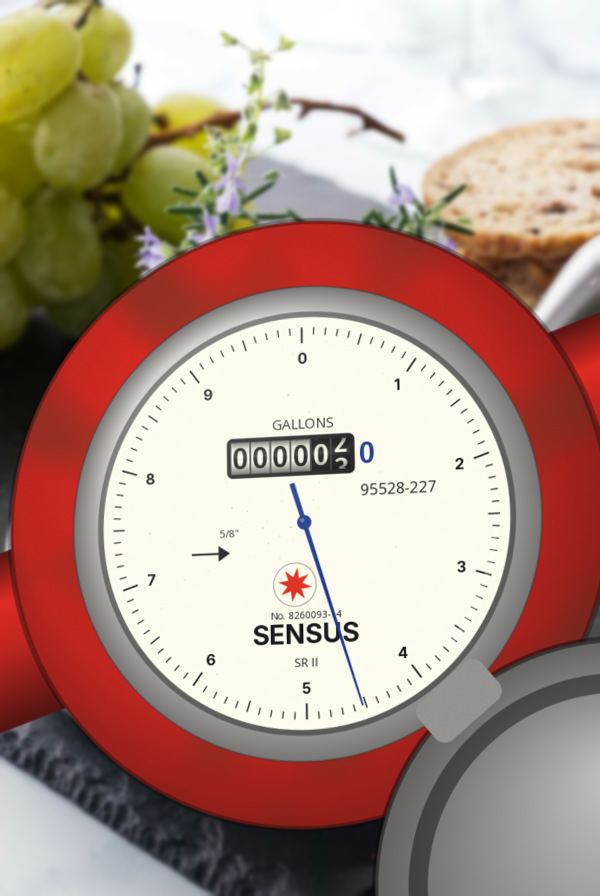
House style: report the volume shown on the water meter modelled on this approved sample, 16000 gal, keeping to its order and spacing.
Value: 24.5 gal
